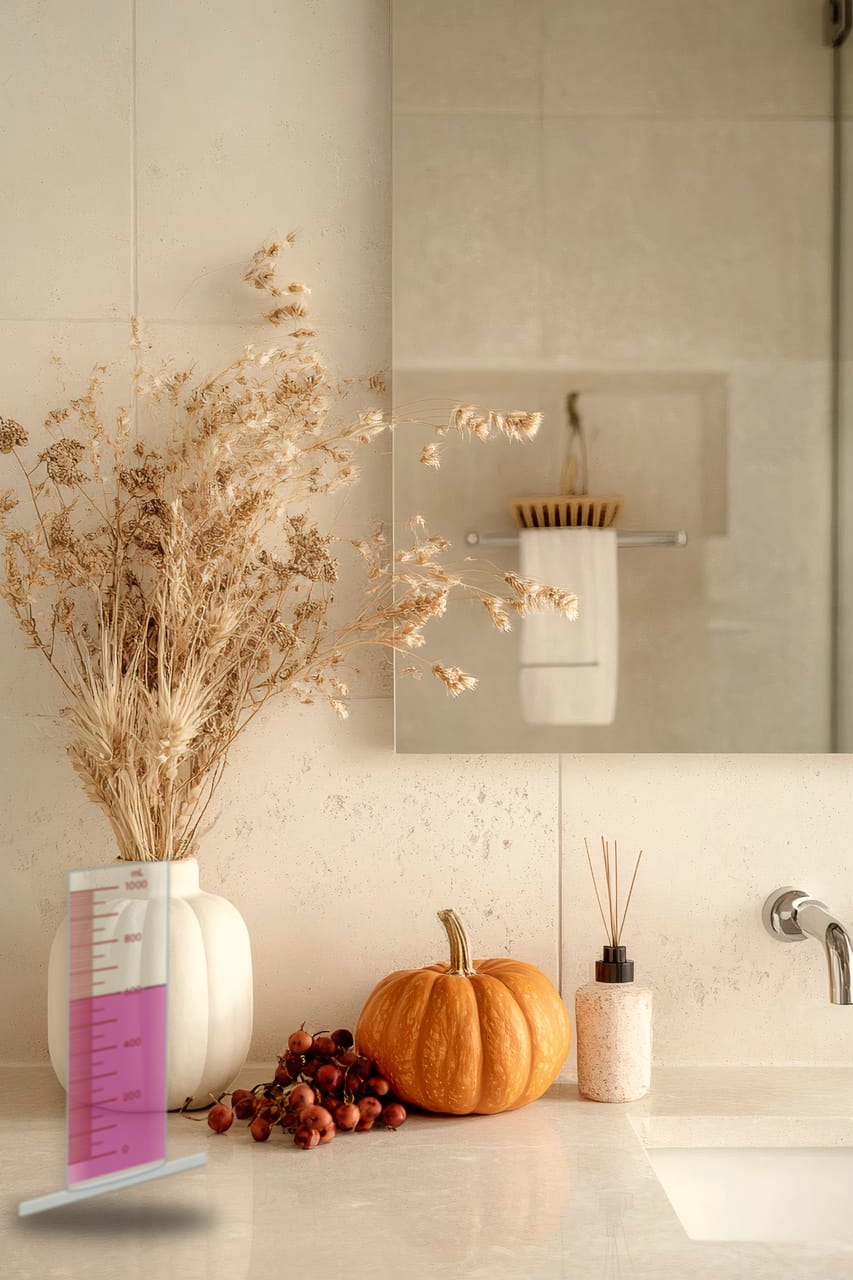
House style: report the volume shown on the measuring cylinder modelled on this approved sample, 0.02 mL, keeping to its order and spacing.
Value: 600 mL
